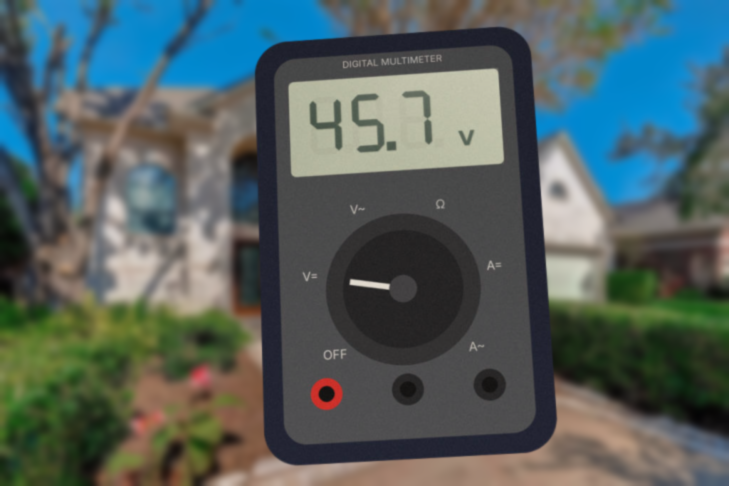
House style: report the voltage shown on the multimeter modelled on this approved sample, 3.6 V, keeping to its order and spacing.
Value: 45.7 V
